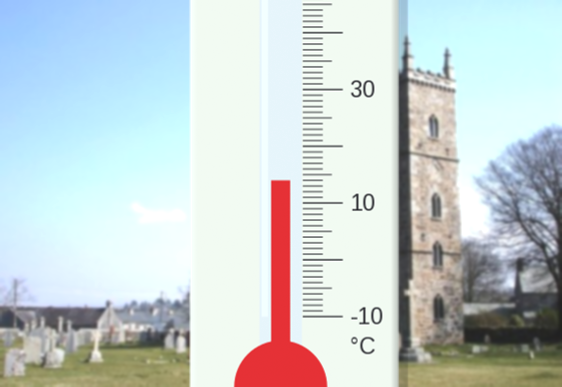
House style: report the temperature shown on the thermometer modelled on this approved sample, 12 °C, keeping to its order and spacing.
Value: 14 °C
